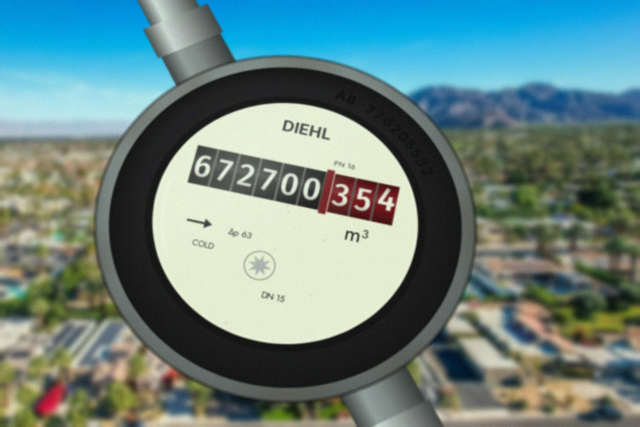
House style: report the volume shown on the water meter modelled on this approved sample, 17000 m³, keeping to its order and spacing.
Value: 672700.354 m³
